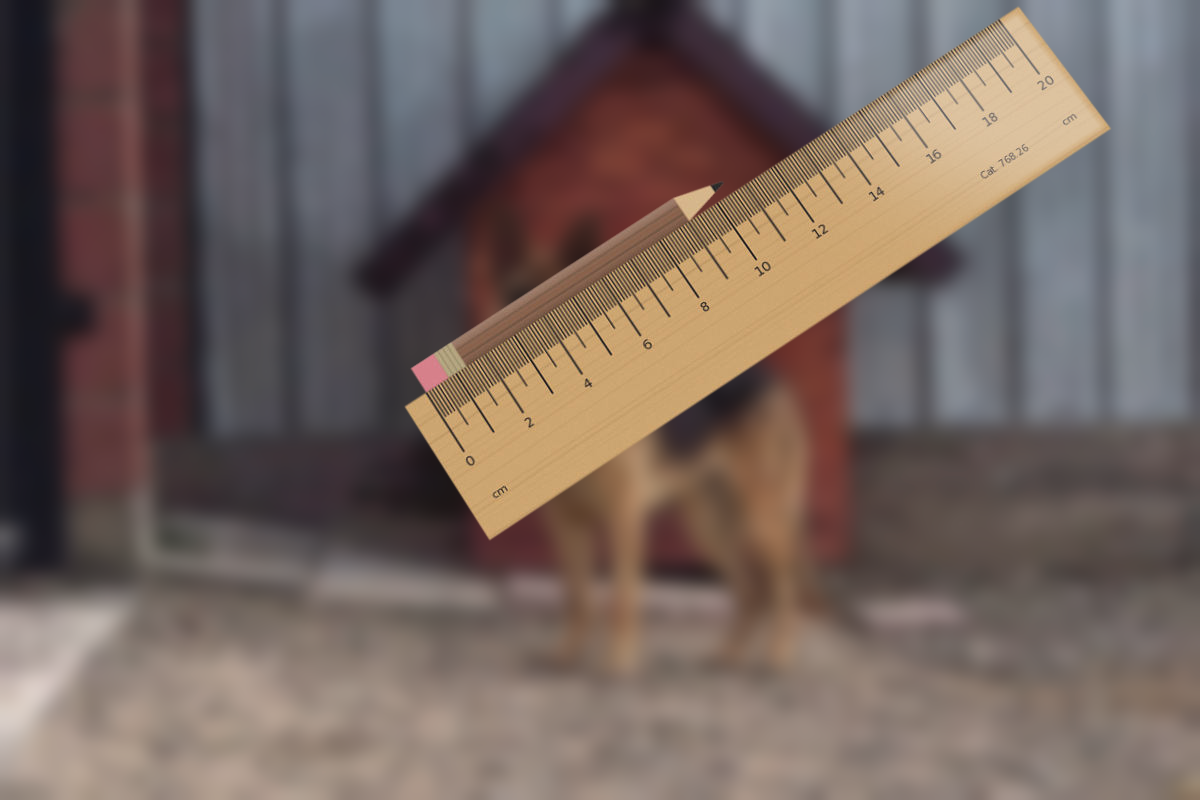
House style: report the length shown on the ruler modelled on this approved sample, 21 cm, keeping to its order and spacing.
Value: 10.5 cm
